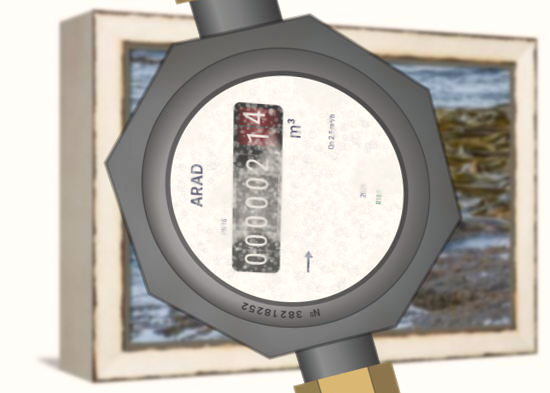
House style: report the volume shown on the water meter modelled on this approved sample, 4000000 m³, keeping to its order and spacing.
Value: 2.14 m³
